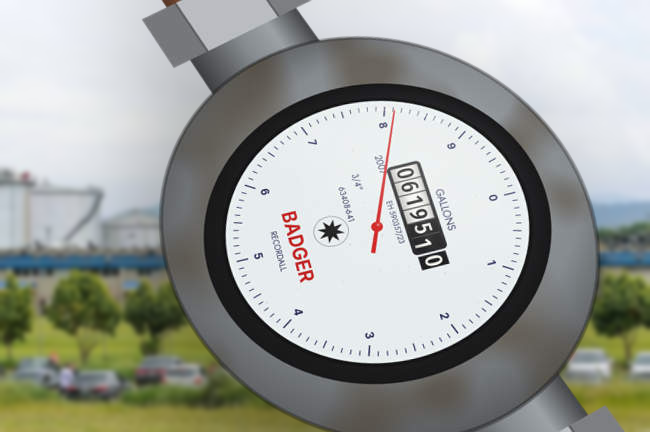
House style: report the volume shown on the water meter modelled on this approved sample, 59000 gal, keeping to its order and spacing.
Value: 619508.1 gal
